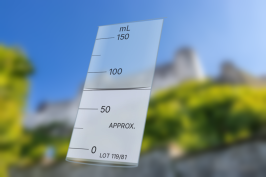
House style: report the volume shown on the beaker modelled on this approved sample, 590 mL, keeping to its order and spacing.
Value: 75 mL
